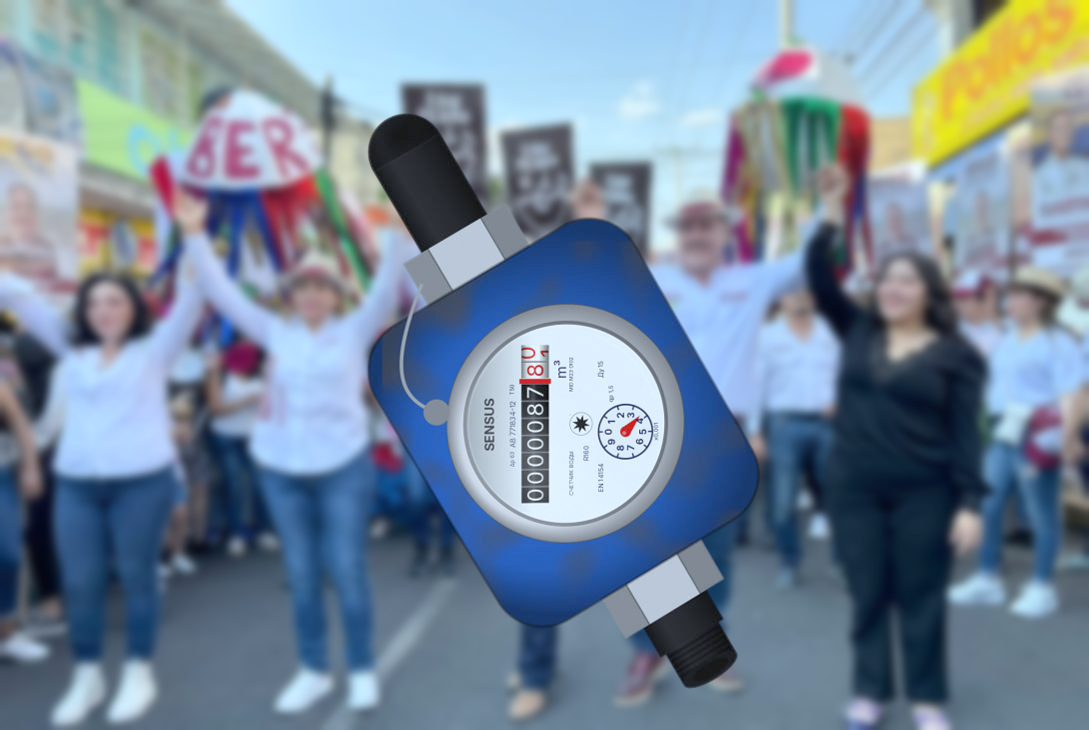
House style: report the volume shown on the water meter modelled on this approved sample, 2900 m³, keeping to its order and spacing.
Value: 87.803 m³
